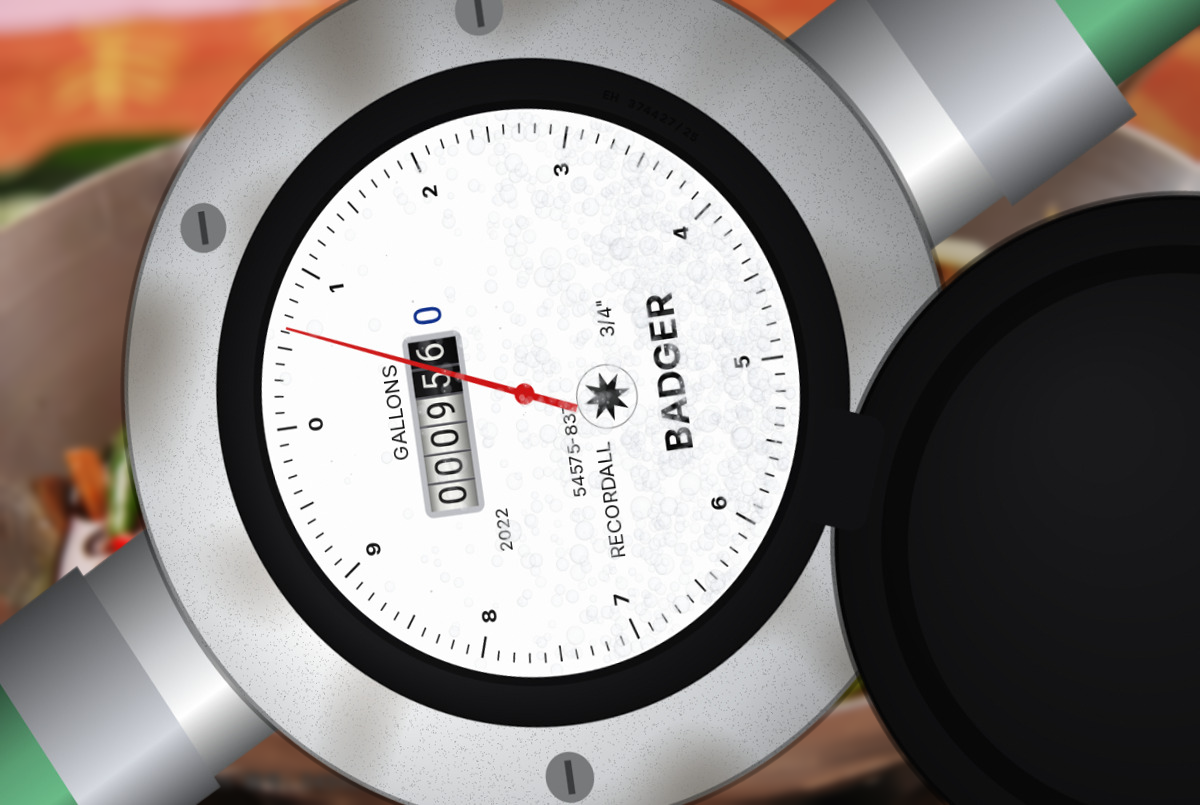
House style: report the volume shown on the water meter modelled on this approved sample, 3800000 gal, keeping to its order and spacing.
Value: 9560.6 gal
